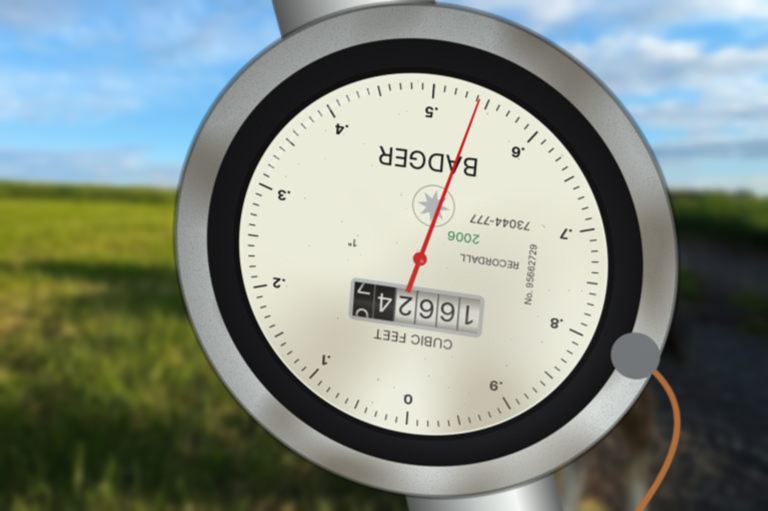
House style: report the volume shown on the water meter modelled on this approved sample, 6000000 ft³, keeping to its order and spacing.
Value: 166246.54 ft³
